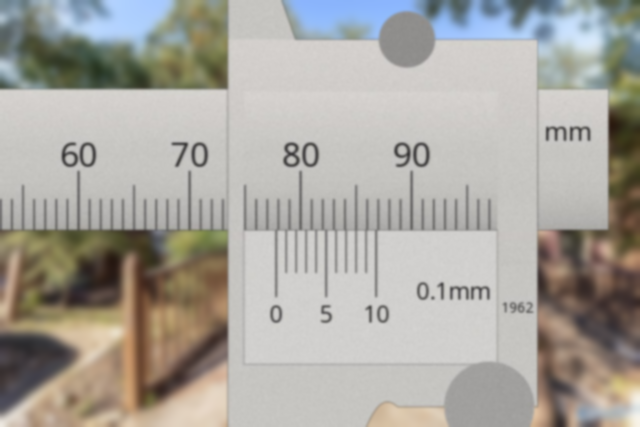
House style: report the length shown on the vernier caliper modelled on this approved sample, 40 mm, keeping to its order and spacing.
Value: 77.8 mm
